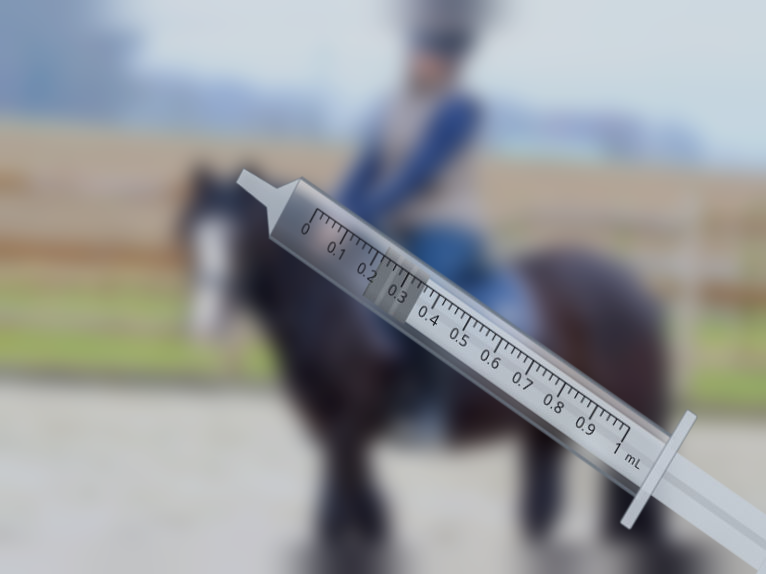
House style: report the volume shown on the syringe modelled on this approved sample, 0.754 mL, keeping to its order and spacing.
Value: 0.22 mL
